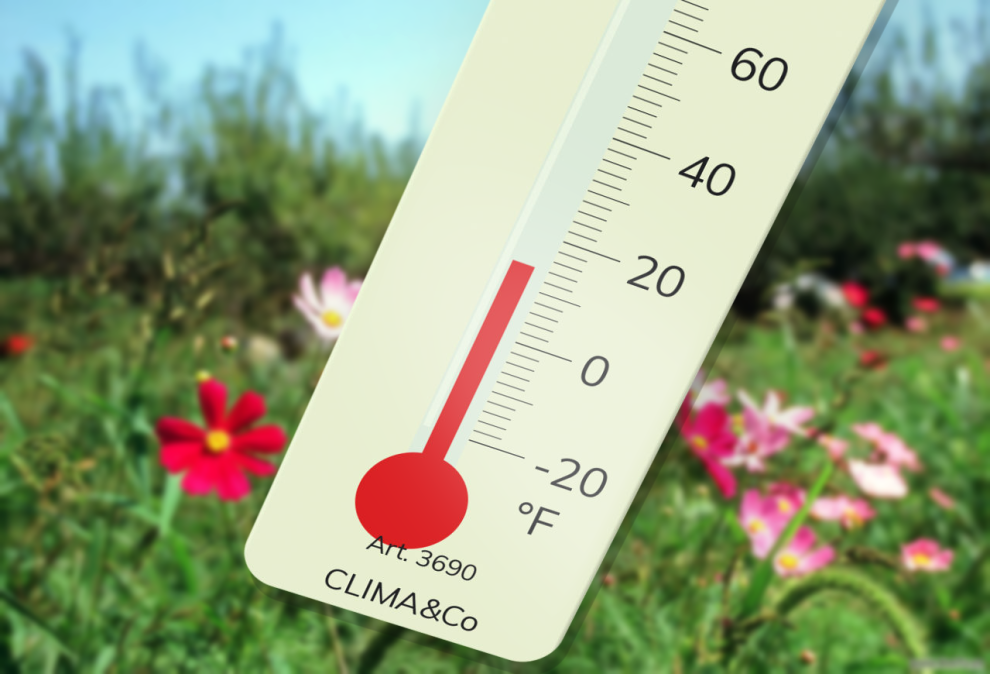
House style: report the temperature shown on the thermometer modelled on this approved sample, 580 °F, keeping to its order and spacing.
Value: 14 °F
